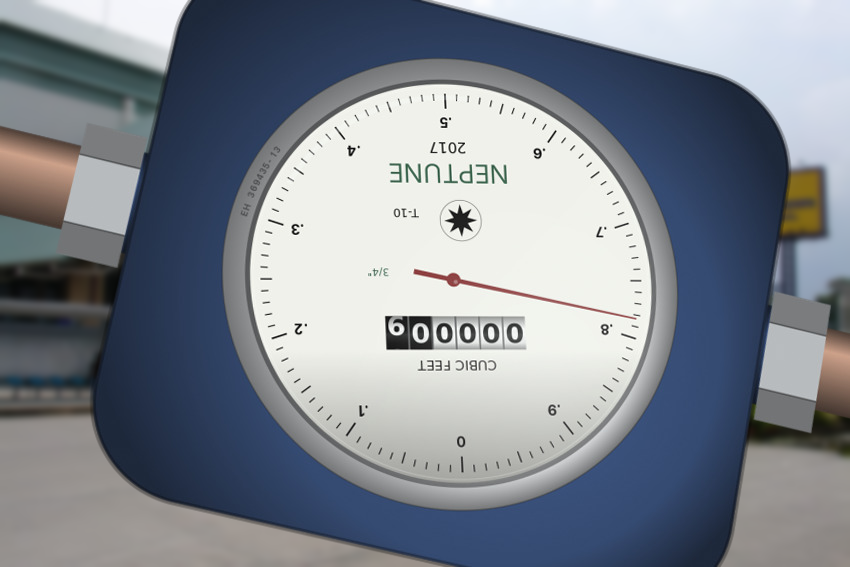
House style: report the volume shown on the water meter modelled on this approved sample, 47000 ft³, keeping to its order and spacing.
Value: 8.78 ft³
